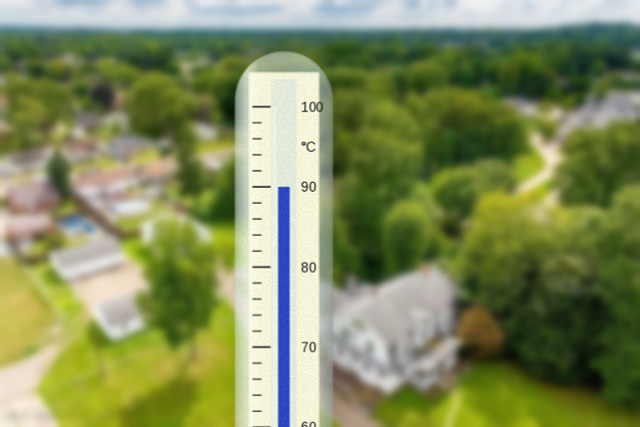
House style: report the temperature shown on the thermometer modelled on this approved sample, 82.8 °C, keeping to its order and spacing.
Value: 90 °C
